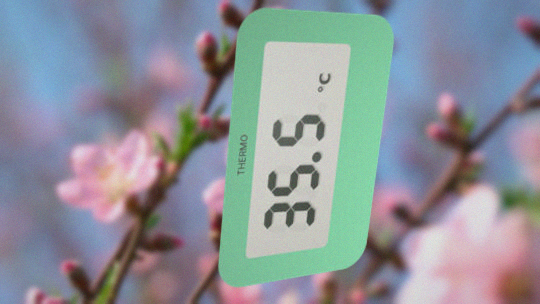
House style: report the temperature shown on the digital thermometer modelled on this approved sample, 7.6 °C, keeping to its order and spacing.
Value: 35.5 °C
